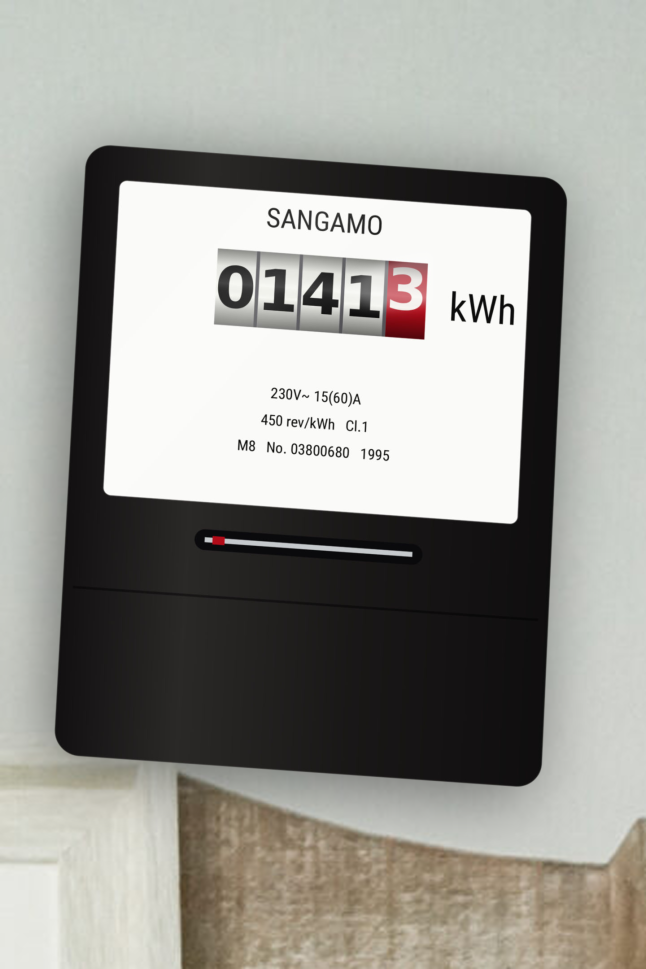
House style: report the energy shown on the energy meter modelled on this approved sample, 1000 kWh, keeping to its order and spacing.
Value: 141.3 kWh
